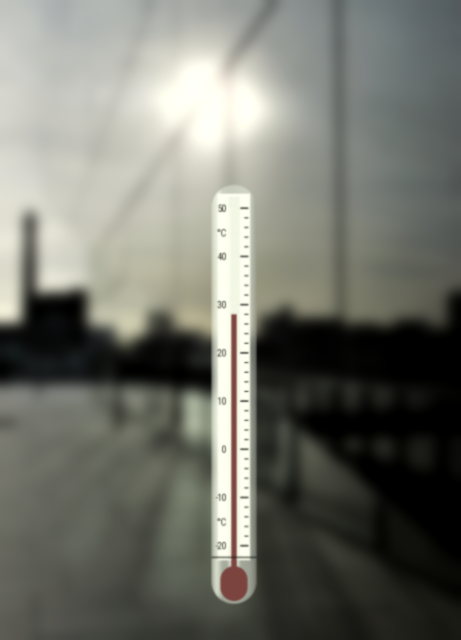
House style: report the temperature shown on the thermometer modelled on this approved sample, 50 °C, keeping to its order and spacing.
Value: 28 °C
